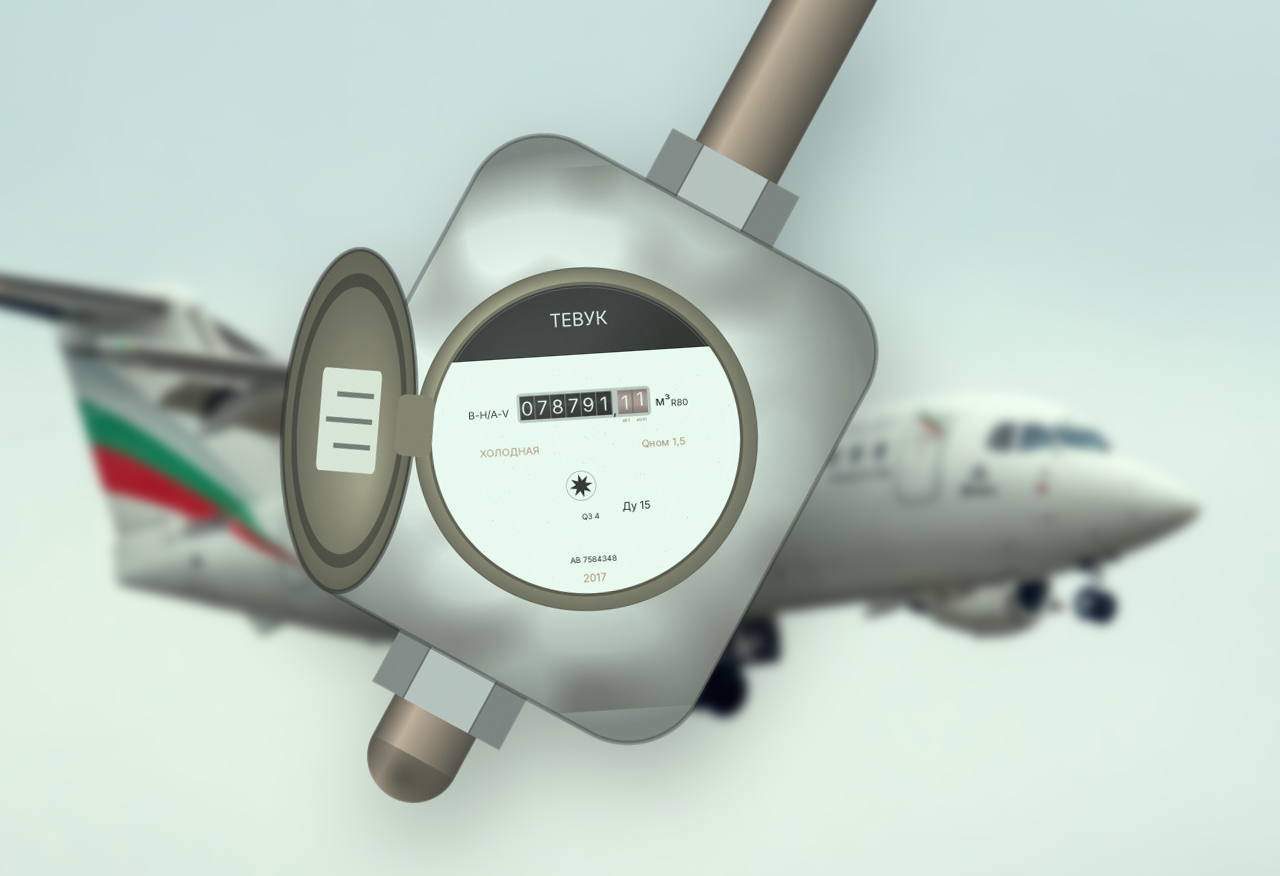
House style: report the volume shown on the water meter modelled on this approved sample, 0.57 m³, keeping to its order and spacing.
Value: 78791.11 m³
